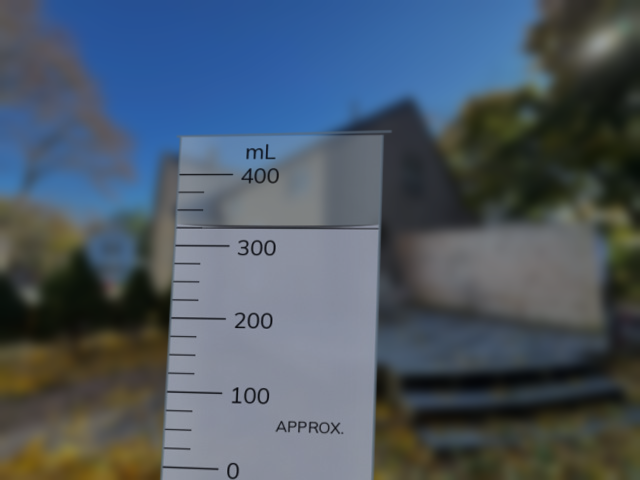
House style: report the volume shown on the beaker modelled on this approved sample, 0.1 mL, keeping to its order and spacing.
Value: 325 mL
